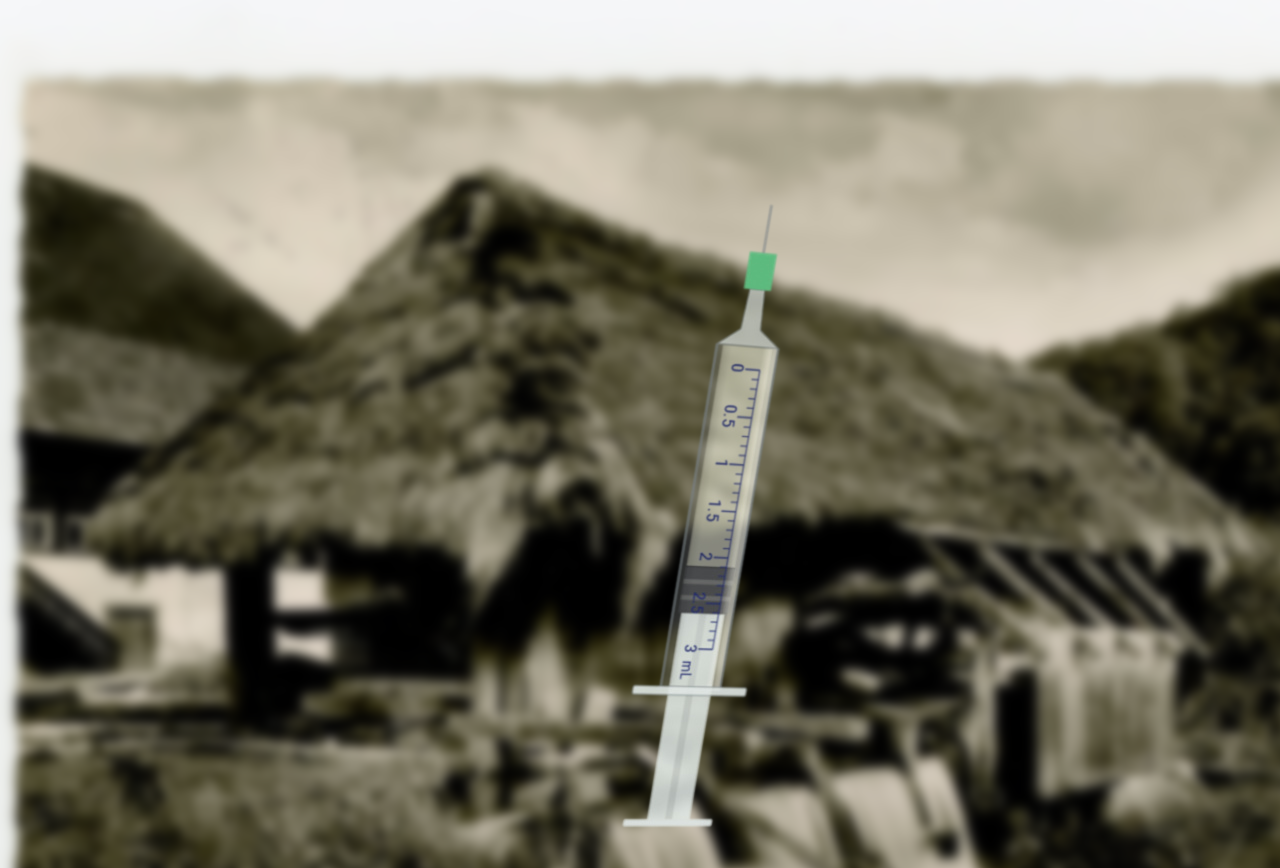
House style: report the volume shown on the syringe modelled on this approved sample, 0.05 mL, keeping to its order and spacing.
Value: 2.1 mL
